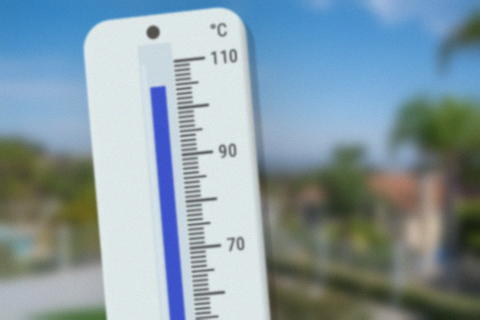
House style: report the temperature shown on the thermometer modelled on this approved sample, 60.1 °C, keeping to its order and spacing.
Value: 105 °C
